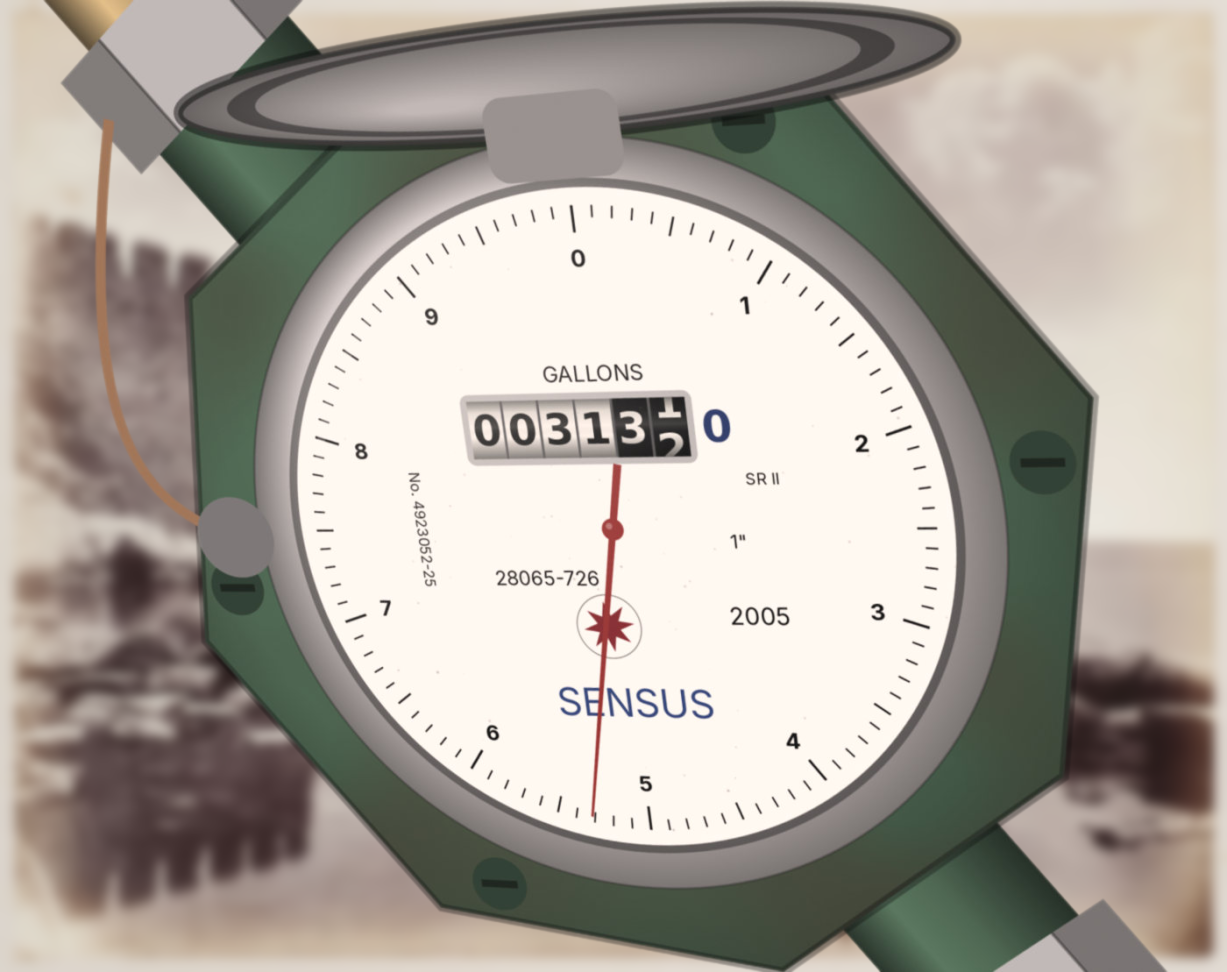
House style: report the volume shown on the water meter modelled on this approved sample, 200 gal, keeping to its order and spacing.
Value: 31315.3 gal
